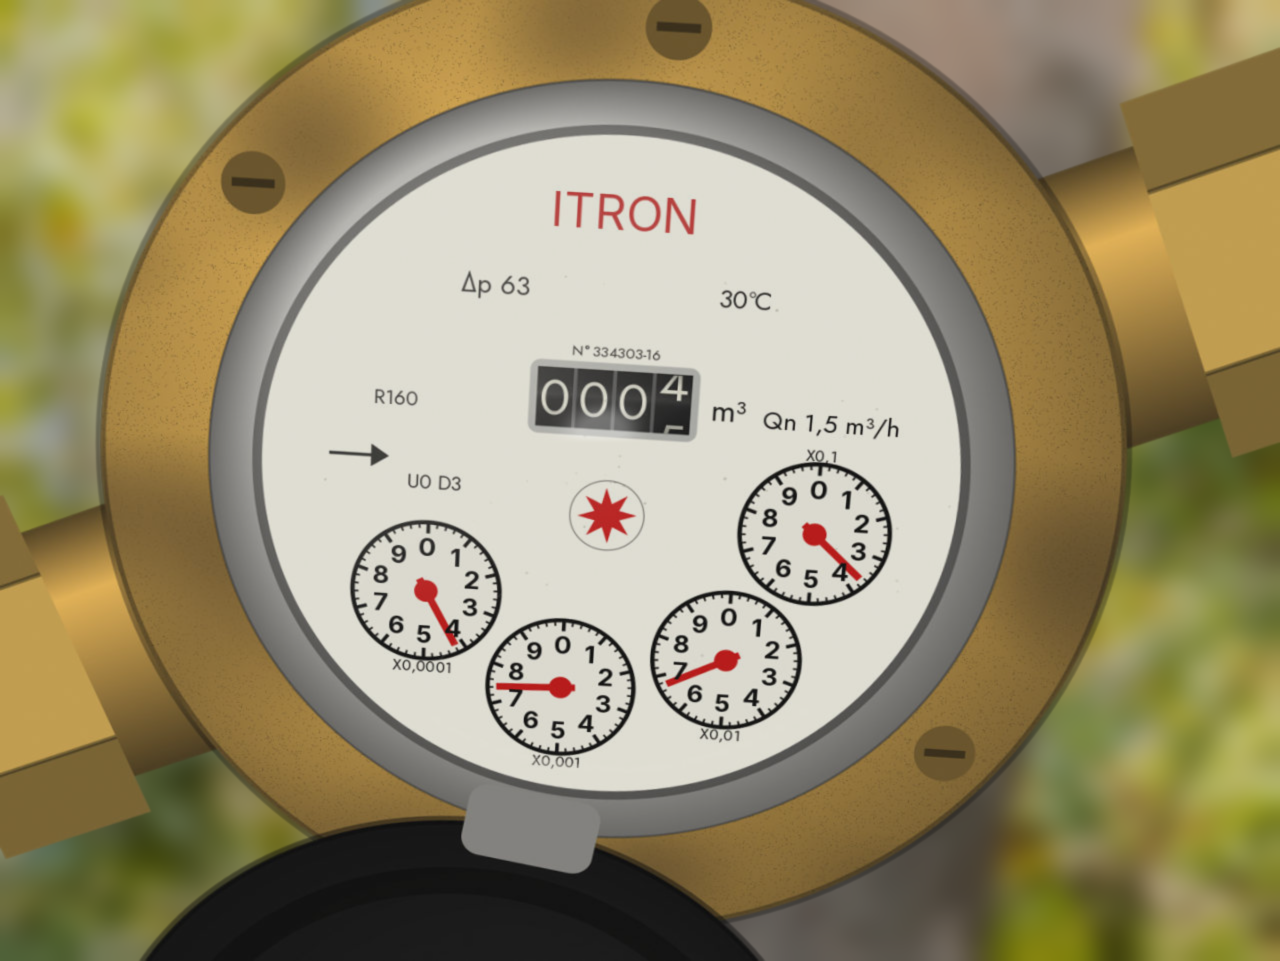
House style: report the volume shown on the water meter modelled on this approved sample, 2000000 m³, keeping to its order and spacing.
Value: 4.3674 m³
